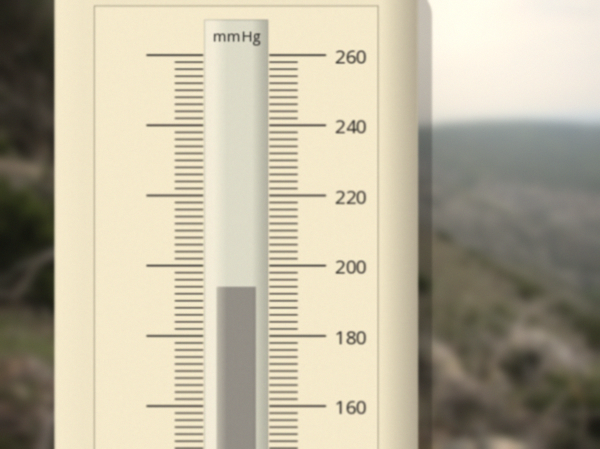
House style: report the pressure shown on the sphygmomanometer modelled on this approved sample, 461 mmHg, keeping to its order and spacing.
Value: 194 mmHg
